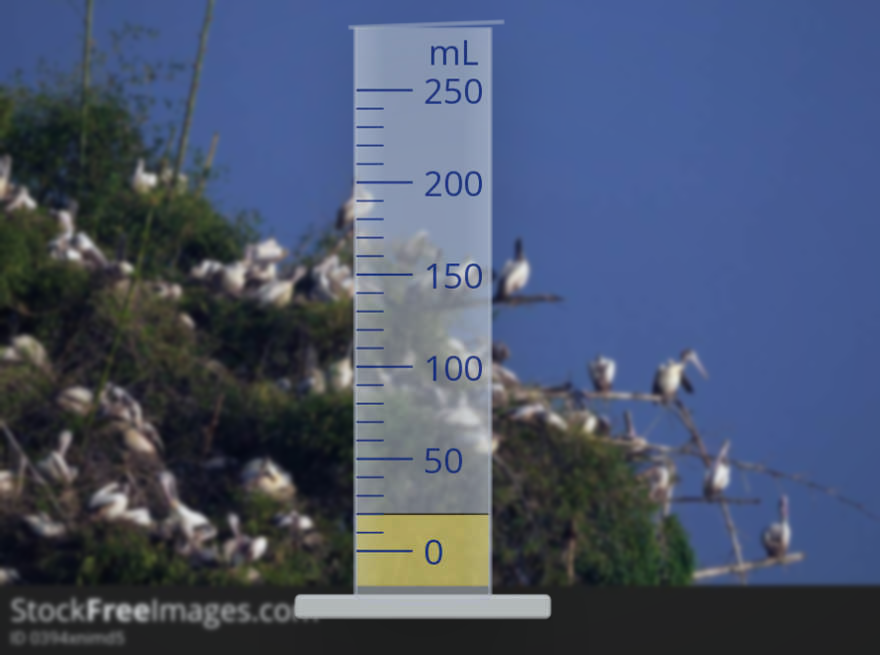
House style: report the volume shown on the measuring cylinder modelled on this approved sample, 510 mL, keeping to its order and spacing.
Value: 20 mL
